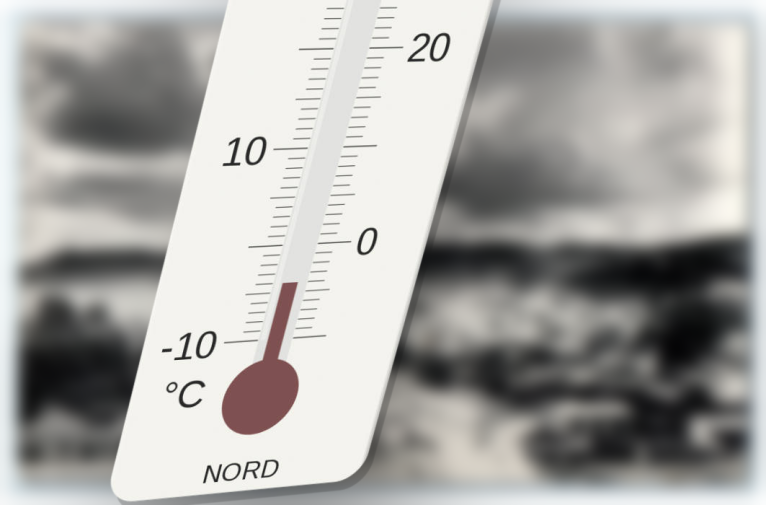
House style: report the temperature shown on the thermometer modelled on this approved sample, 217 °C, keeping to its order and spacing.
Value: -4 °C
